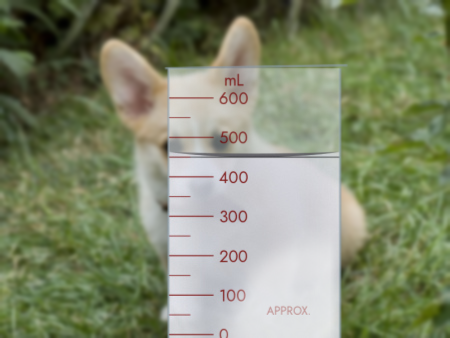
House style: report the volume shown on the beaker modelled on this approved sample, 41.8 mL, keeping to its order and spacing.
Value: 450 mL
